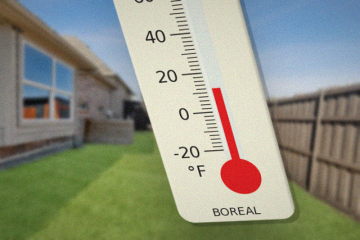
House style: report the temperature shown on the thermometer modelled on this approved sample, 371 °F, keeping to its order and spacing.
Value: 12 °F
